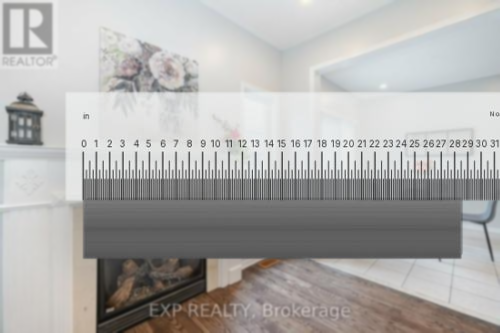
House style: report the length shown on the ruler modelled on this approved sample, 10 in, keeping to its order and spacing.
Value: 28.5 in
